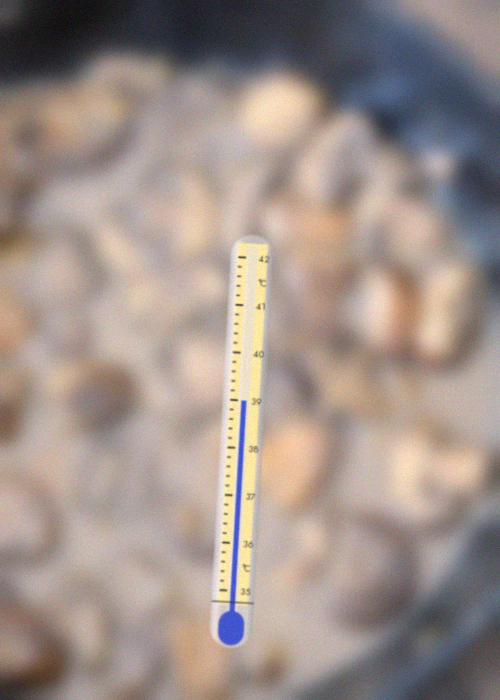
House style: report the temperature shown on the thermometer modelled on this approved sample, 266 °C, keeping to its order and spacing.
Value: 39 °C
